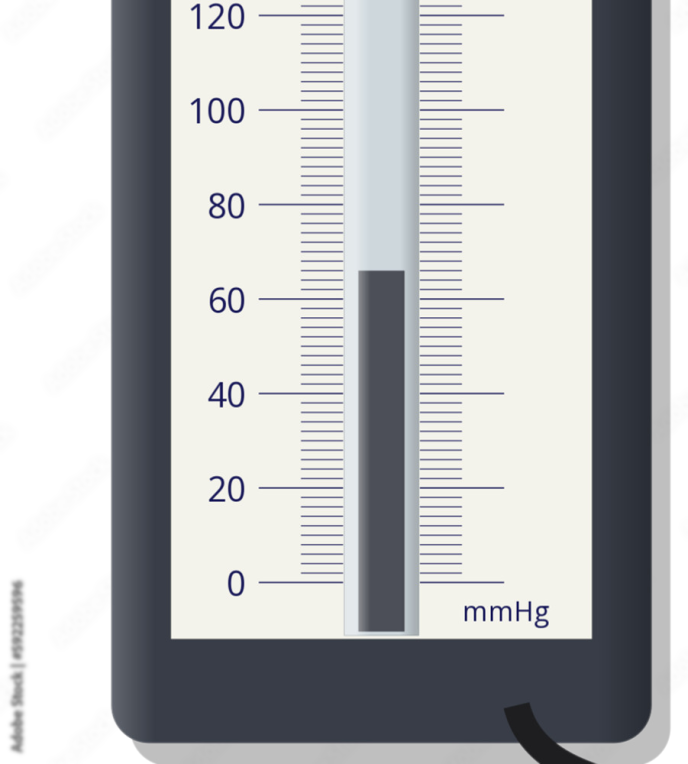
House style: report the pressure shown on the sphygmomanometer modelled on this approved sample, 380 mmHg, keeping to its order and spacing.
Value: 66 mmHg
